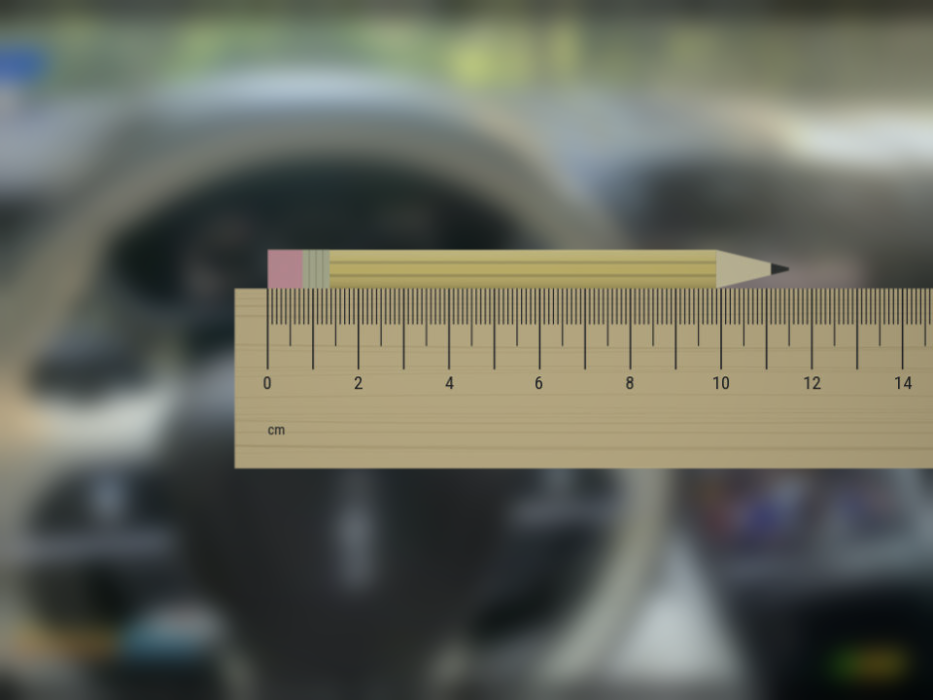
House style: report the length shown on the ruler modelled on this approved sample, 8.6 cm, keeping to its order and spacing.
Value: 11.5 cm
